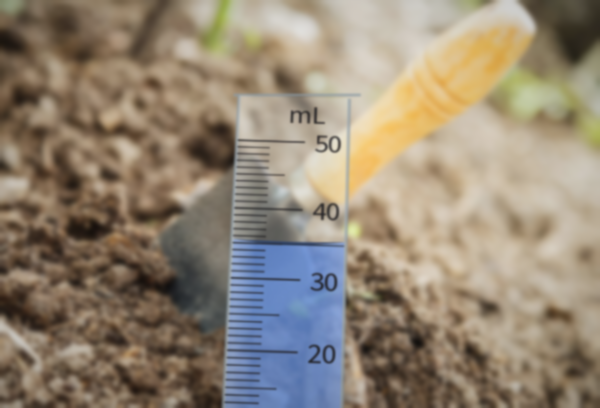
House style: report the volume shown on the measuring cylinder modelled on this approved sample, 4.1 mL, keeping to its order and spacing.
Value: 35 mL
